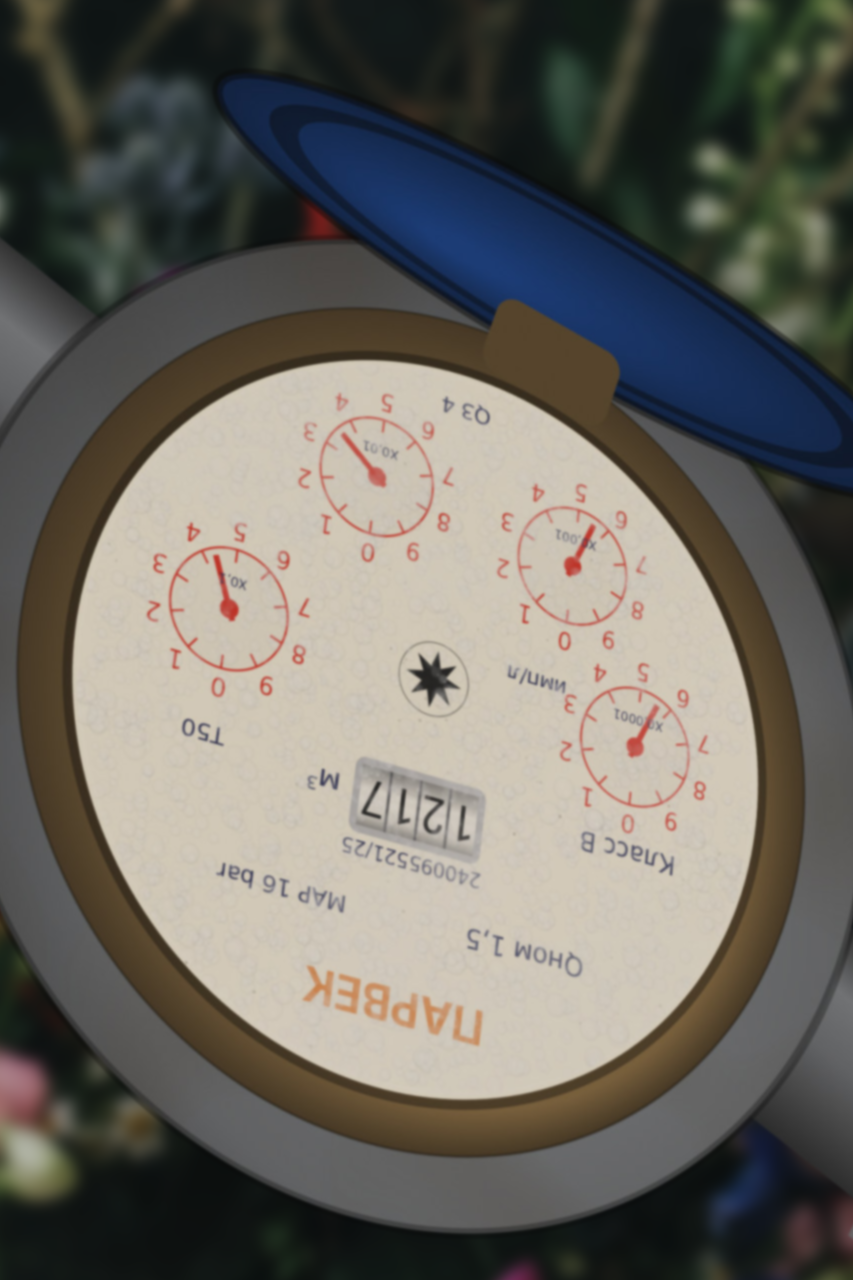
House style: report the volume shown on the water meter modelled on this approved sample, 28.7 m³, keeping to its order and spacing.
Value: 1217.4355 m³
